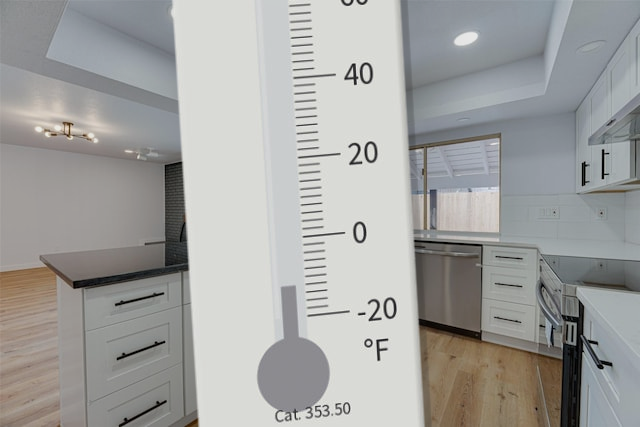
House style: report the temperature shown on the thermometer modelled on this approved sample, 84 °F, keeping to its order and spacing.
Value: -12 °F
